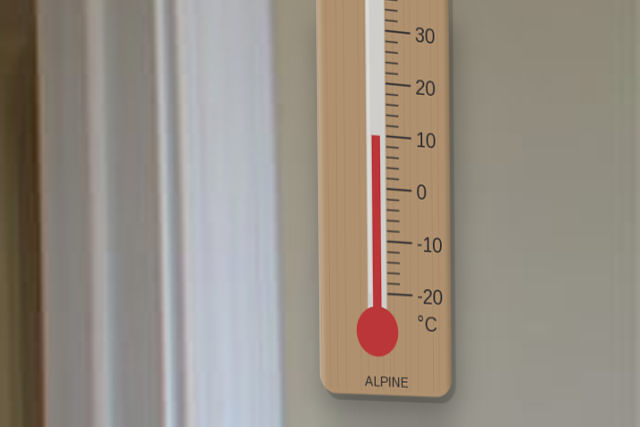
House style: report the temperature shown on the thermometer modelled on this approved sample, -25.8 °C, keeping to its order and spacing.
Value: 10 °C
